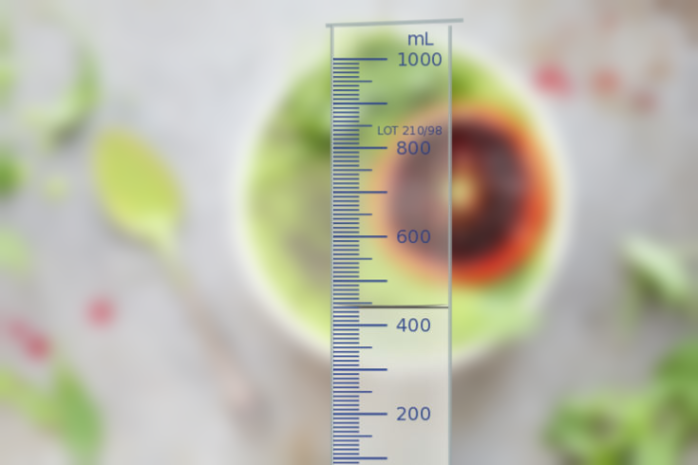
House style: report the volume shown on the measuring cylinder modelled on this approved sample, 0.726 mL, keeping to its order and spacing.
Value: 440 mL
